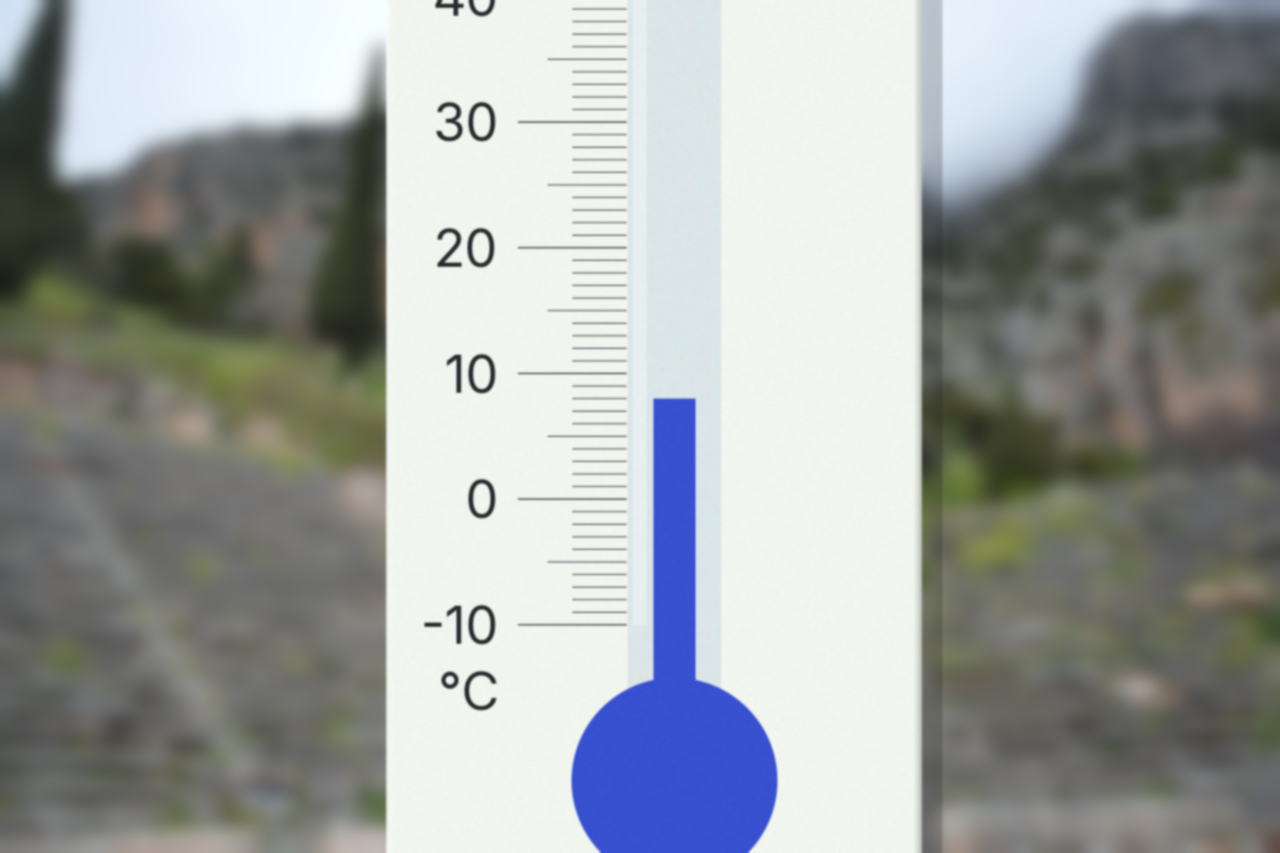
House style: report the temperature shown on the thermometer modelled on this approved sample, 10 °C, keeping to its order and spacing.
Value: 8 °C
